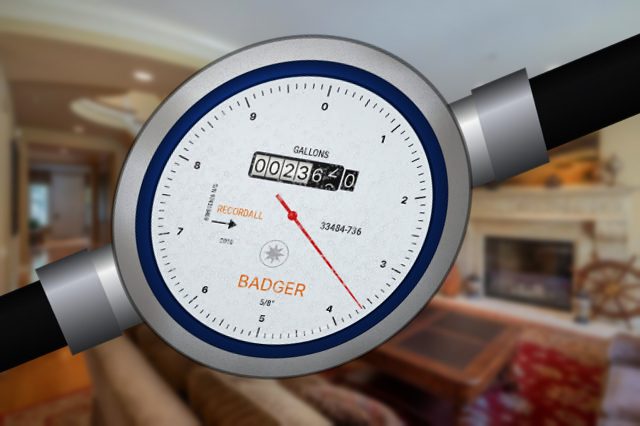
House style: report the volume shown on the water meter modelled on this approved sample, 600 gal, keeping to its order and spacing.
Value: 23623.6 gal
